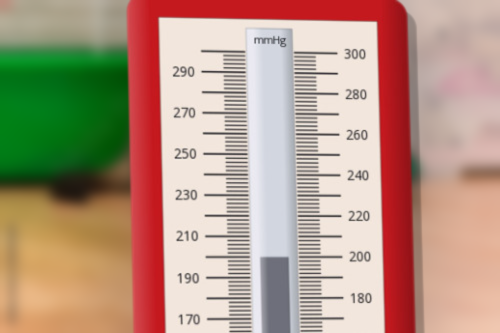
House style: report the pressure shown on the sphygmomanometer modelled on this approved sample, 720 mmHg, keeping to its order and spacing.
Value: 200 mmHg
